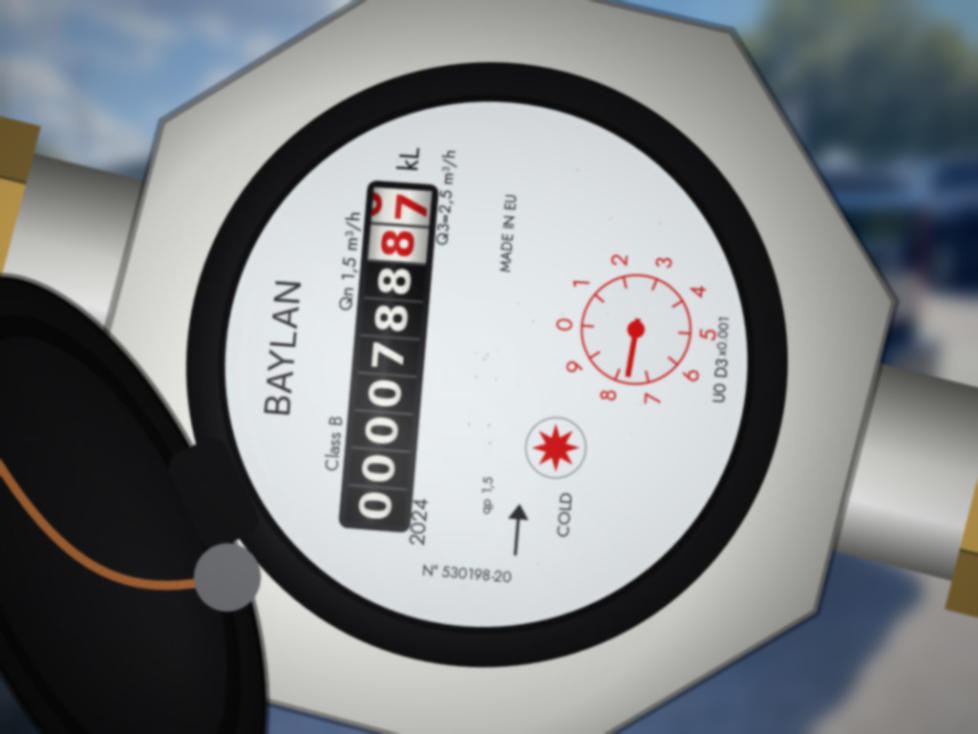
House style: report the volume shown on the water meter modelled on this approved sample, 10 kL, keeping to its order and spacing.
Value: 788.867 kL
